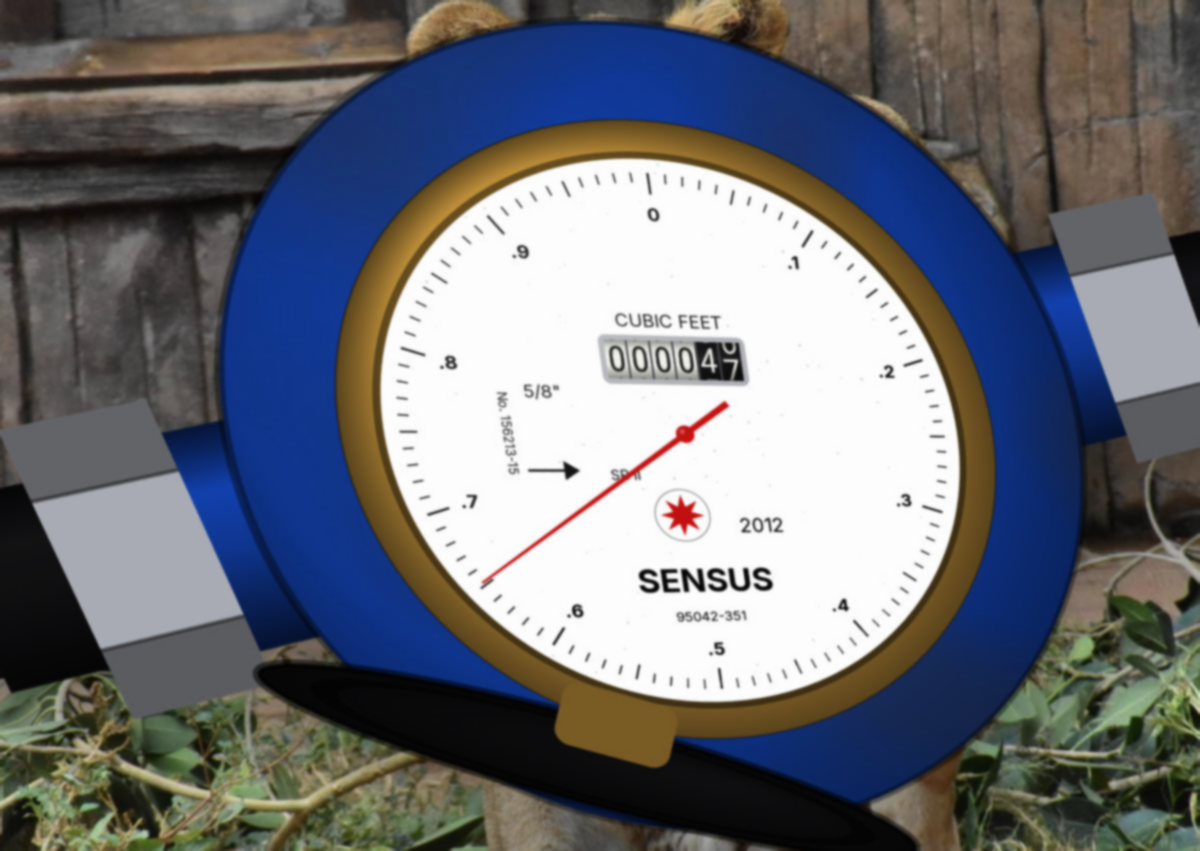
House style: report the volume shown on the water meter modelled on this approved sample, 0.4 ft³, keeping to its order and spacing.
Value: 46.65 ft³
